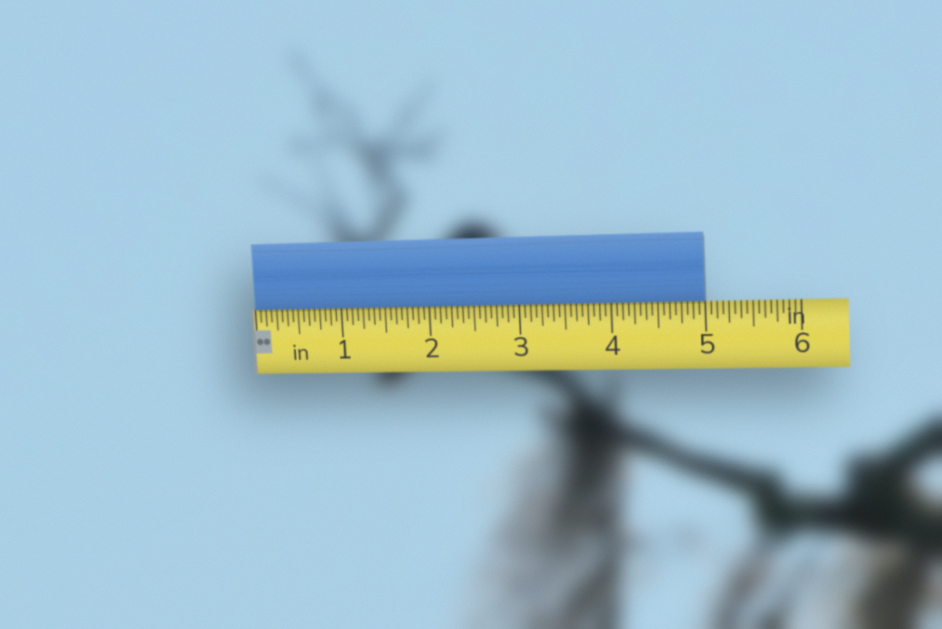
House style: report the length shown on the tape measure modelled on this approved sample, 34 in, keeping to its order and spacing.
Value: 5 in
